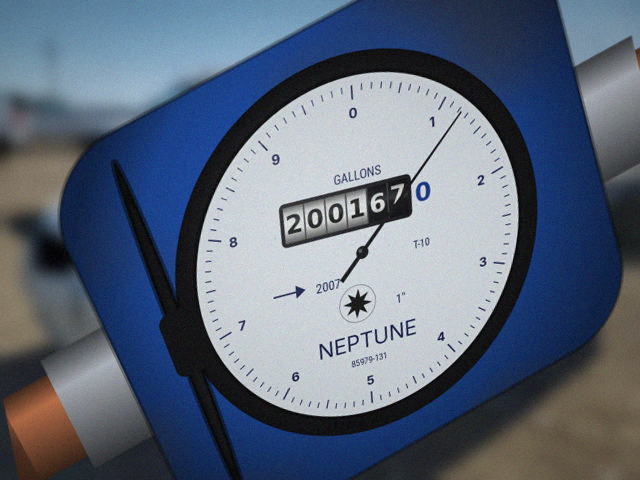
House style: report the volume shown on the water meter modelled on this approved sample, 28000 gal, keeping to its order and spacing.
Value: 2001671.2 gal
